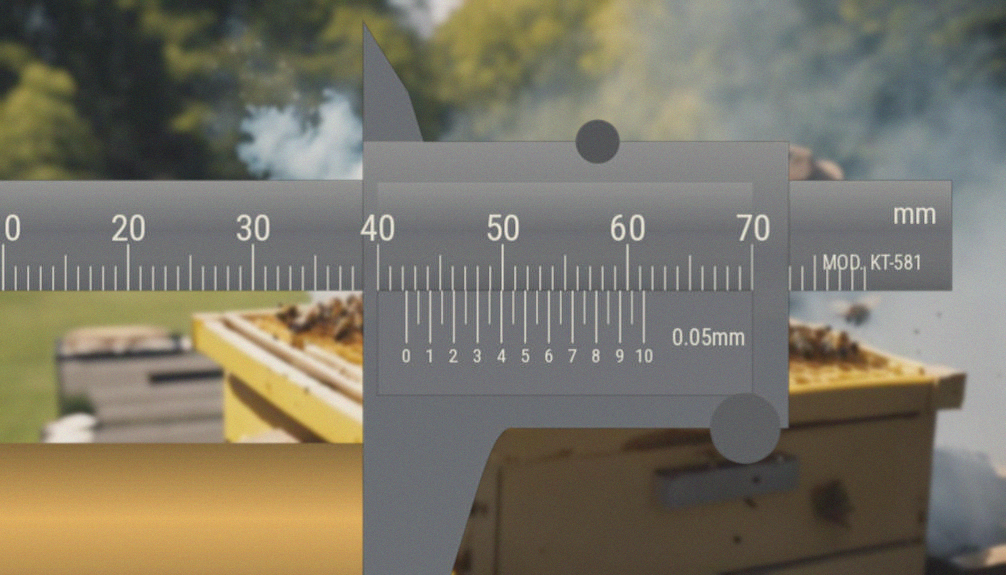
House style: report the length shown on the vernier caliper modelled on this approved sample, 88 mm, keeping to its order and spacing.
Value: 42.3 mm
